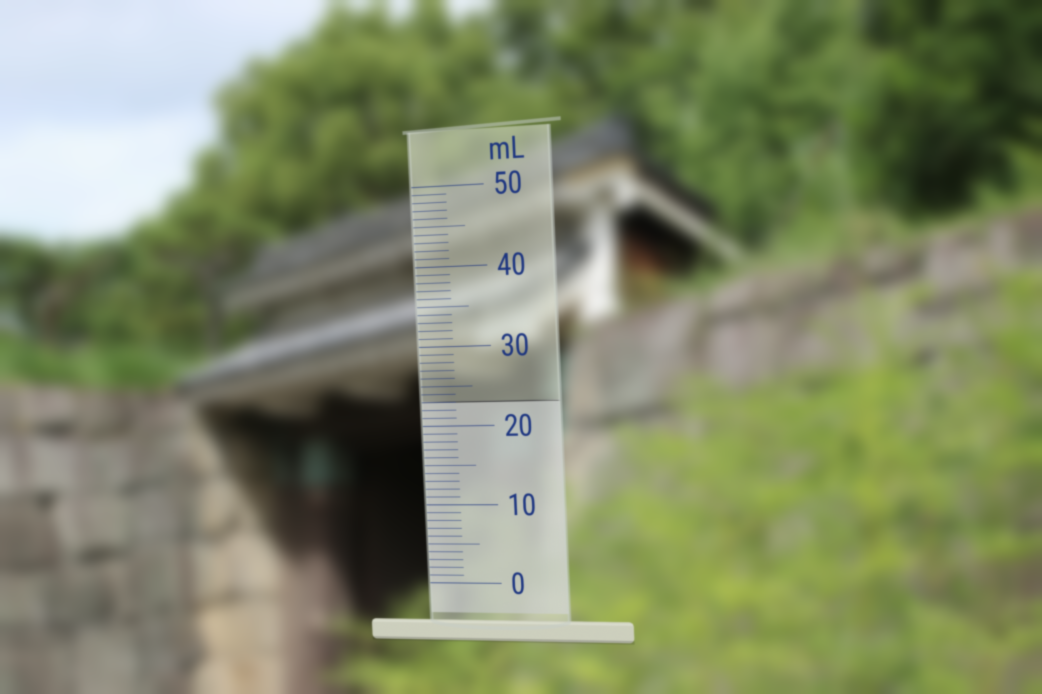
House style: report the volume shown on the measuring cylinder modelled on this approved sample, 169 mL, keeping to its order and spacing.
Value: 23 mL
